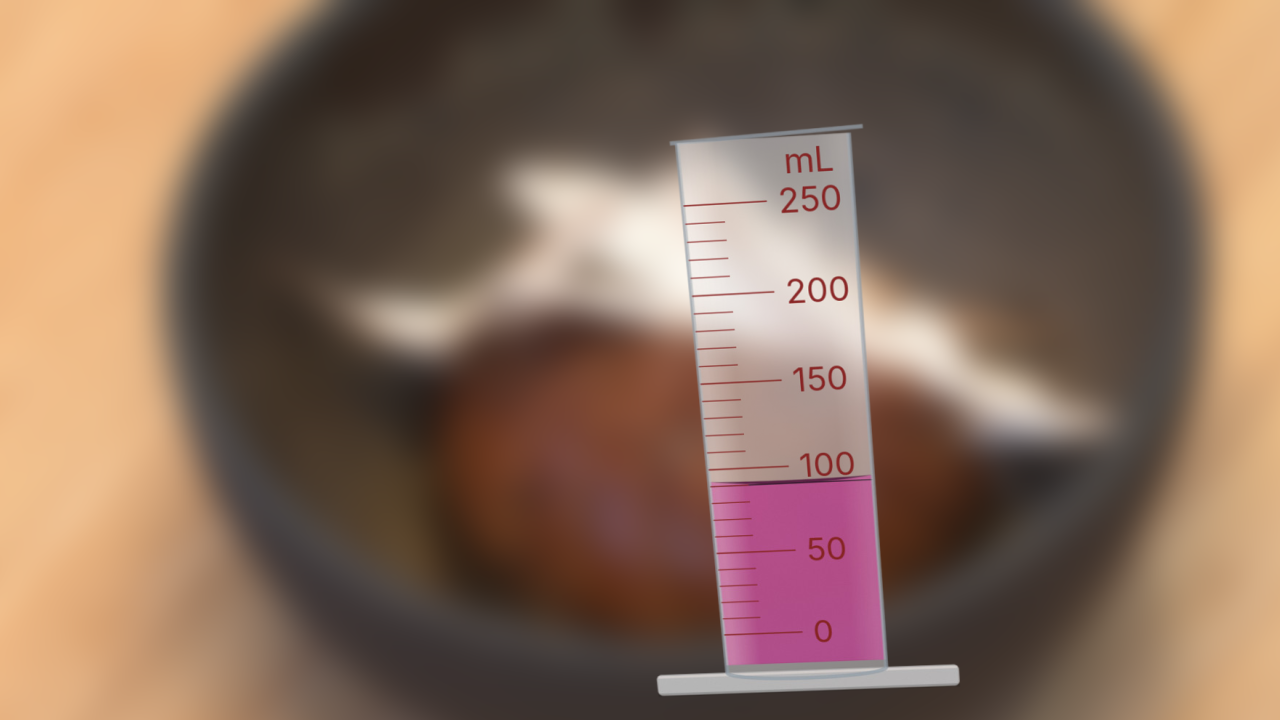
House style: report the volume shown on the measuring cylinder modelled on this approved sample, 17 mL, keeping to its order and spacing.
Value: 90 mL
